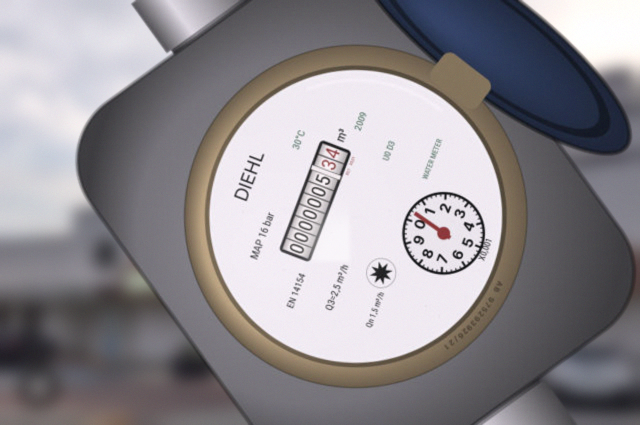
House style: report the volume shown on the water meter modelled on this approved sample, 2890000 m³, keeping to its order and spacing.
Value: 5.340 m³
